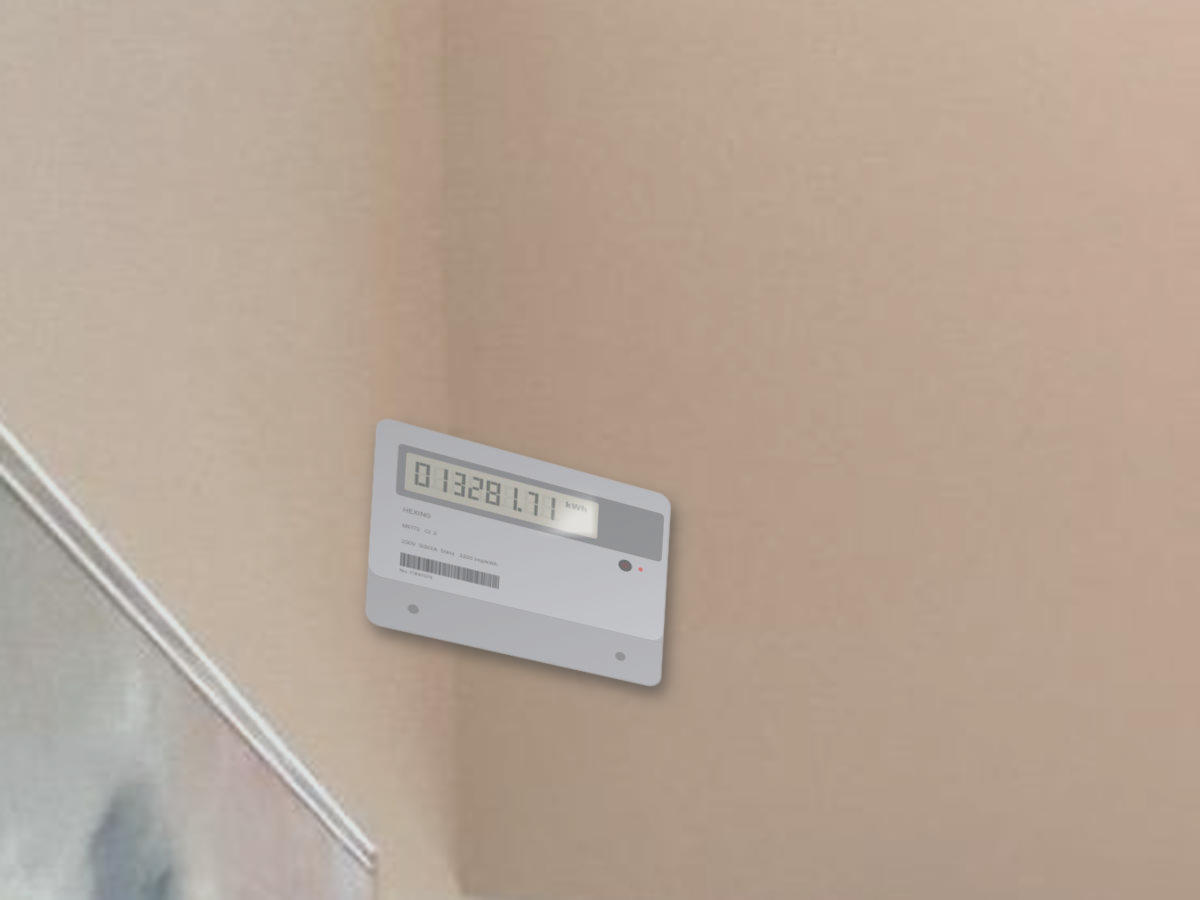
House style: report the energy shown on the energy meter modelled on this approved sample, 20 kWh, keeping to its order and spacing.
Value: 13281.71 kWh
